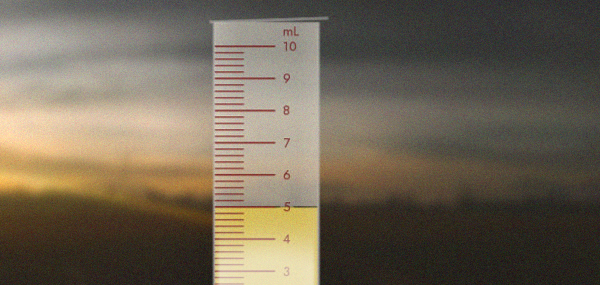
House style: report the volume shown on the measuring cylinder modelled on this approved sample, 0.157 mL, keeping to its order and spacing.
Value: 5 mL
